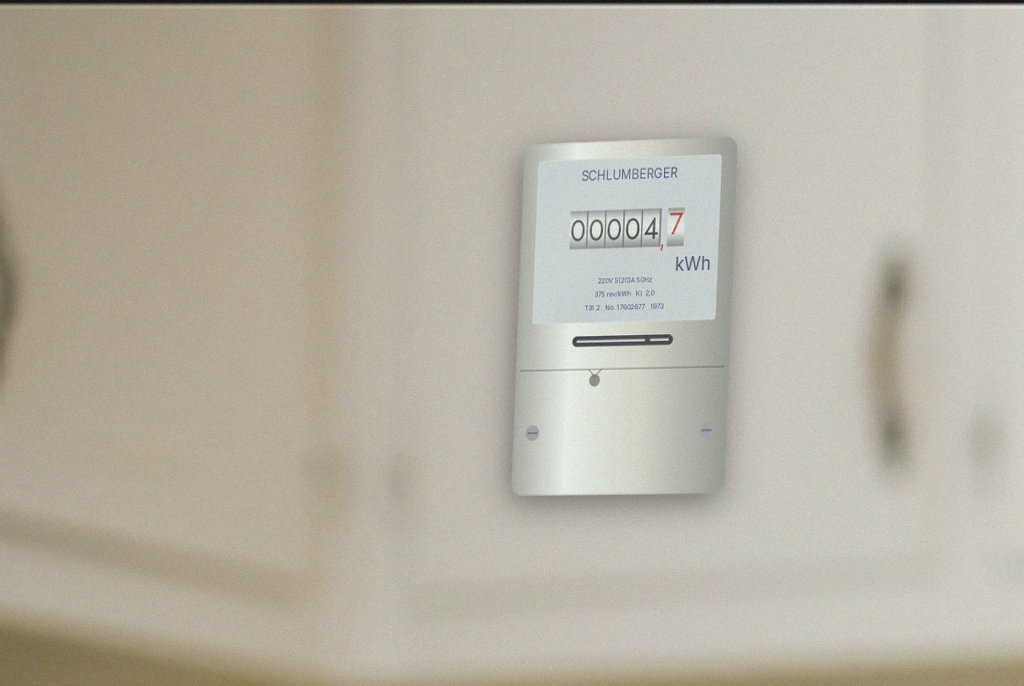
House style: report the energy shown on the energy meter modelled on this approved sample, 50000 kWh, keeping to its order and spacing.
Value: 4.7 kWh
